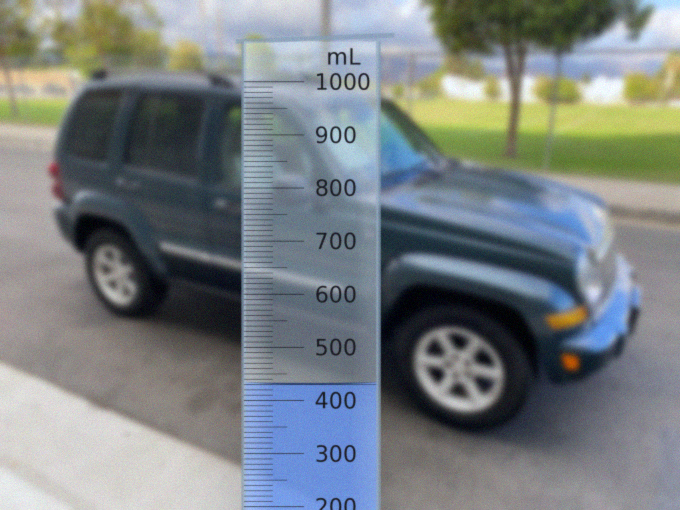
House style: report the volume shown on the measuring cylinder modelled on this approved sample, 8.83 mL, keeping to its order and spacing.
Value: 430 mL
